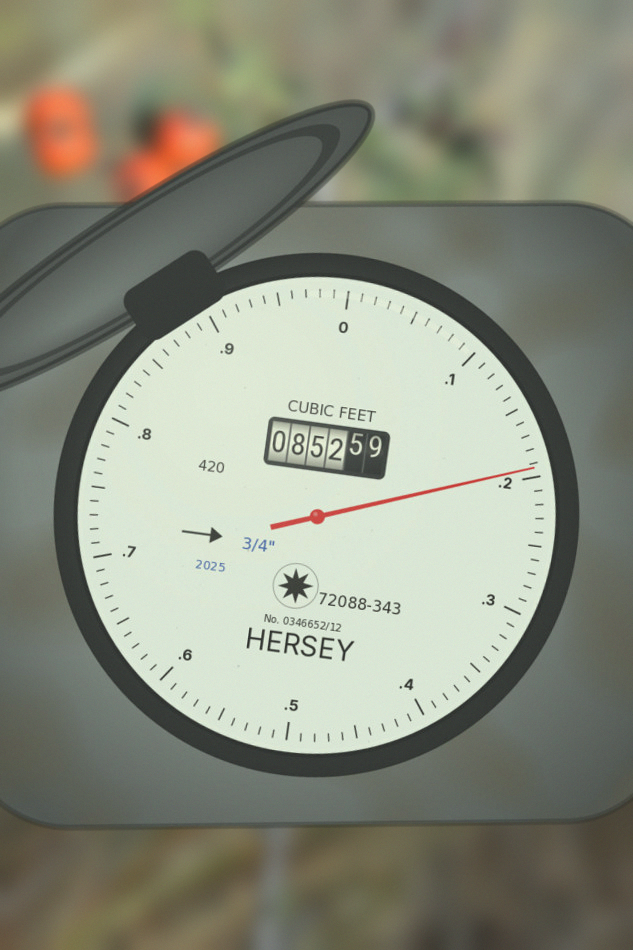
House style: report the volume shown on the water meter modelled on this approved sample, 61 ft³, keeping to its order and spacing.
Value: 85259.19 ft³
